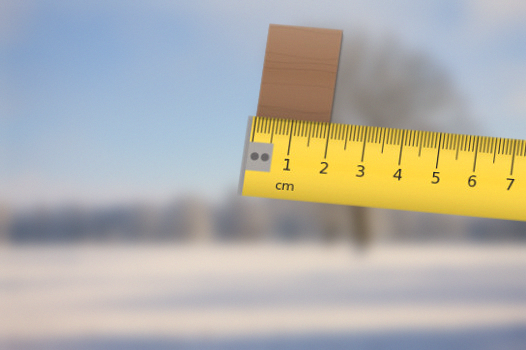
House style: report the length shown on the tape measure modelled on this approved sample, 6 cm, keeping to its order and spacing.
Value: 2 cm
